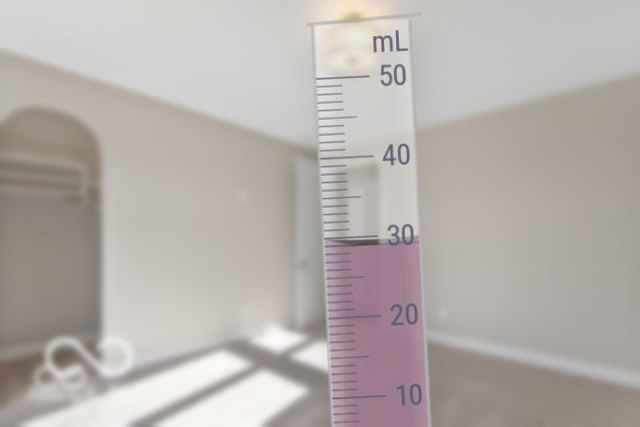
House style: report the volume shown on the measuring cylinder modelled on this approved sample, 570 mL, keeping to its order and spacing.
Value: 29 mL
